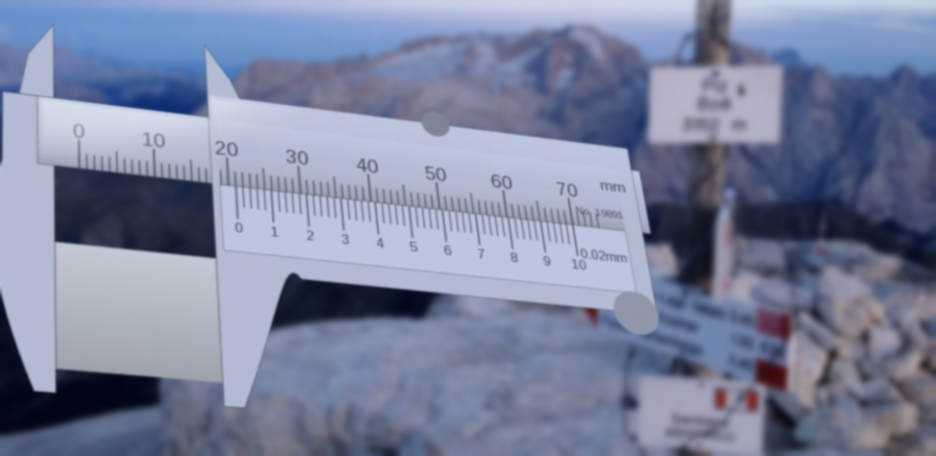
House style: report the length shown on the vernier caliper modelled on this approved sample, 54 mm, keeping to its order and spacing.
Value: 21.0 mm
